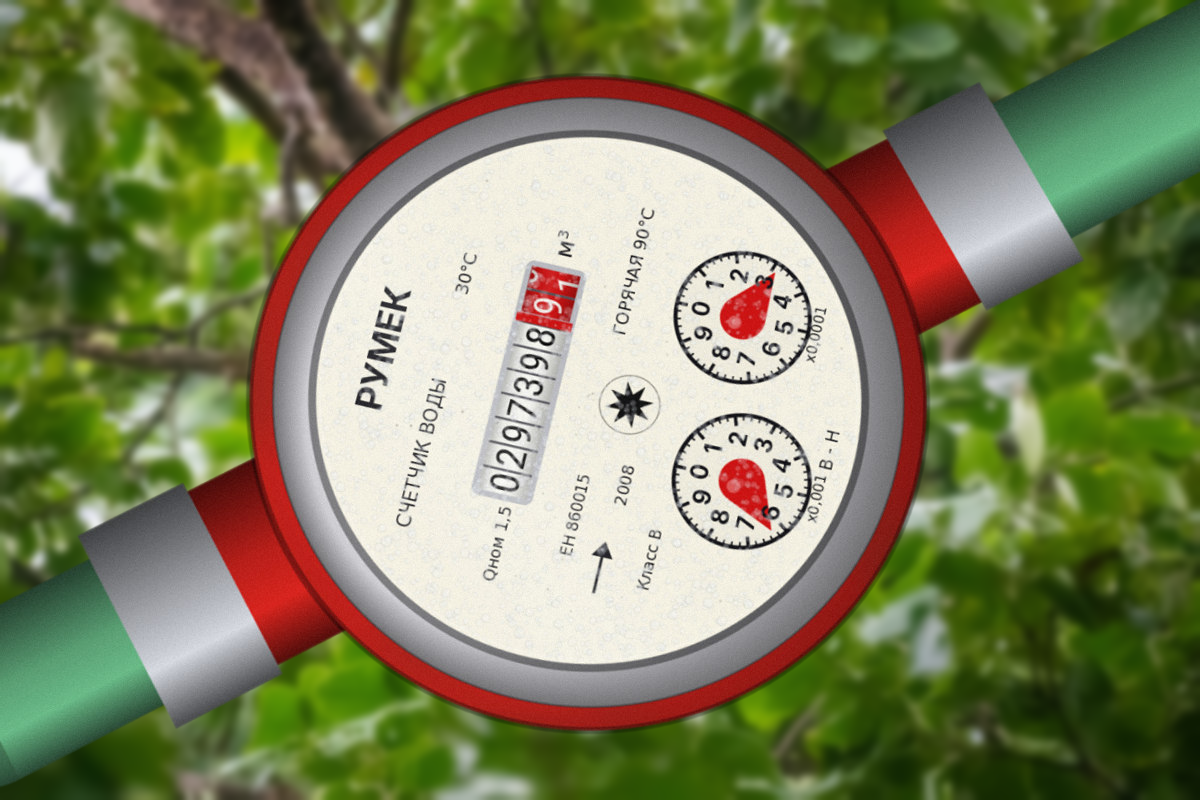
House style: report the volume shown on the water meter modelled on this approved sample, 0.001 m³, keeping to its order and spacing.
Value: 297398.9063 m³
